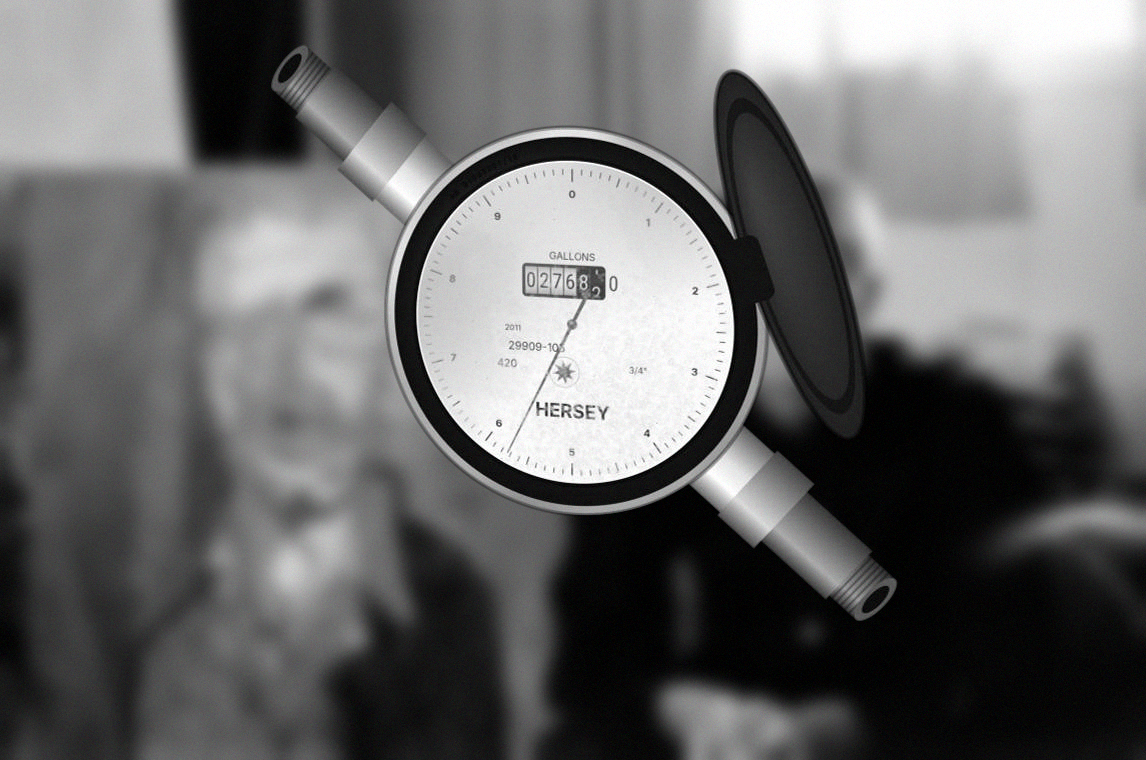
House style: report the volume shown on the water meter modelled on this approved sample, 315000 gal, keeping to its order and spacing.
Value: 276815.7 gal
